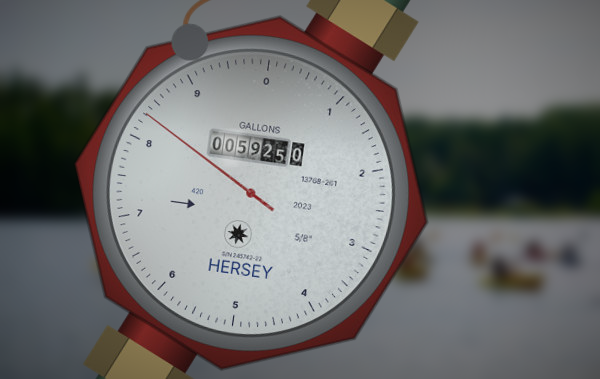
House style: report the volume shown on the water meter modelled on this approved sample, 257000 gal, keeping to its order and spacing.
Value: 59248.3 gal
